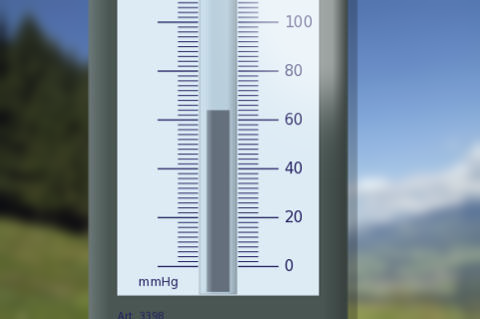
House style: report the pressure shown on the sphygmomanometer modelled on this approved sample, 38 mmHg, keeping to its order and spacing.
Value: 64 mmHg
